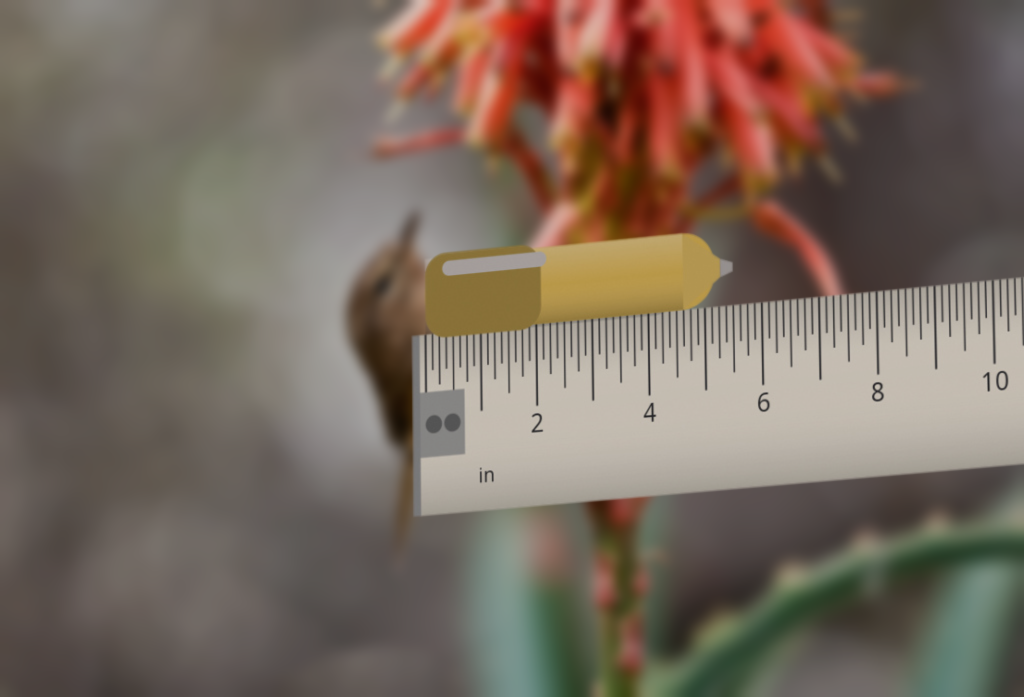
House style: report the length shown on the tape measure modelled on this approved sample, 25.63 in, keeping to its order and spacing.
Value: 5.5 in
